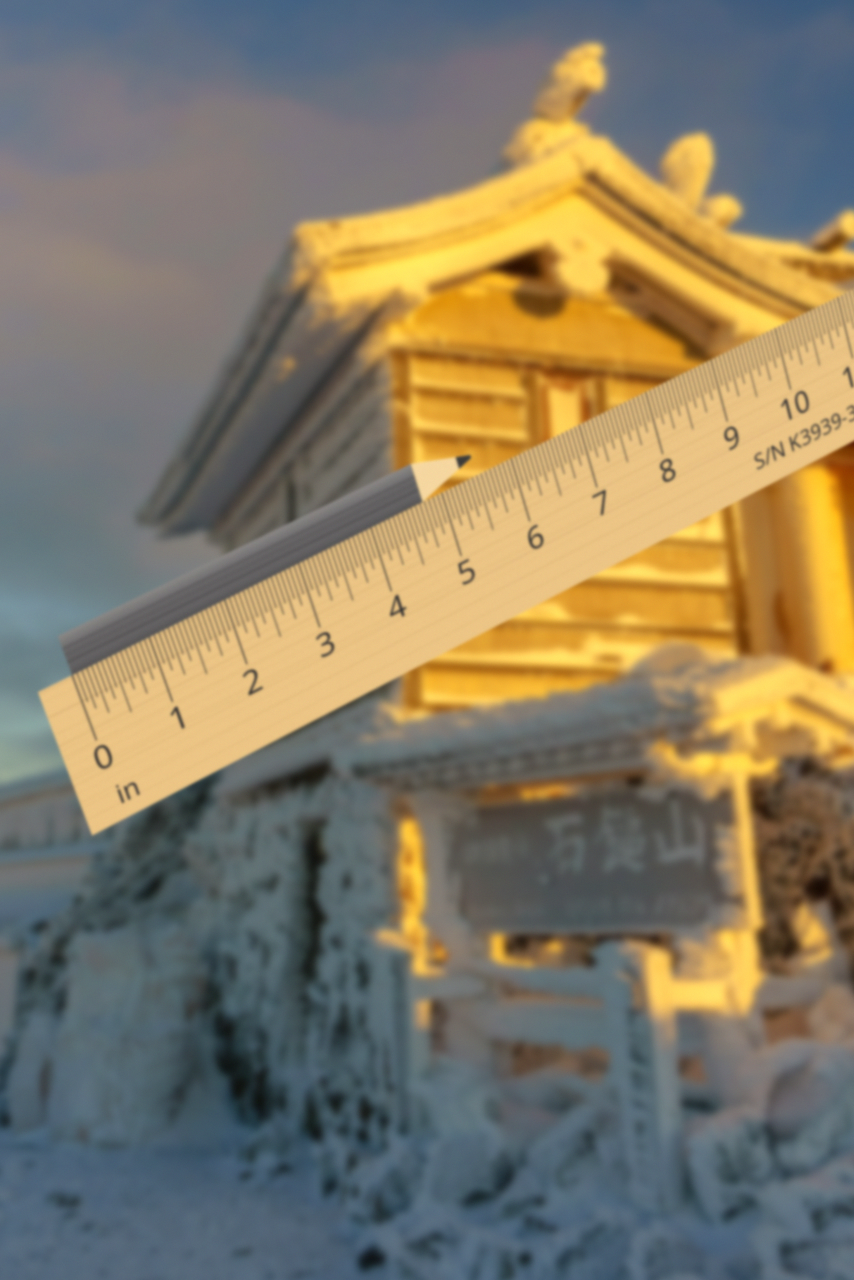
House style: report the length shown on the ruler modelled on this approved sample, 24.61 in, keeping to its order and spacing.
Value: 5.5 in
